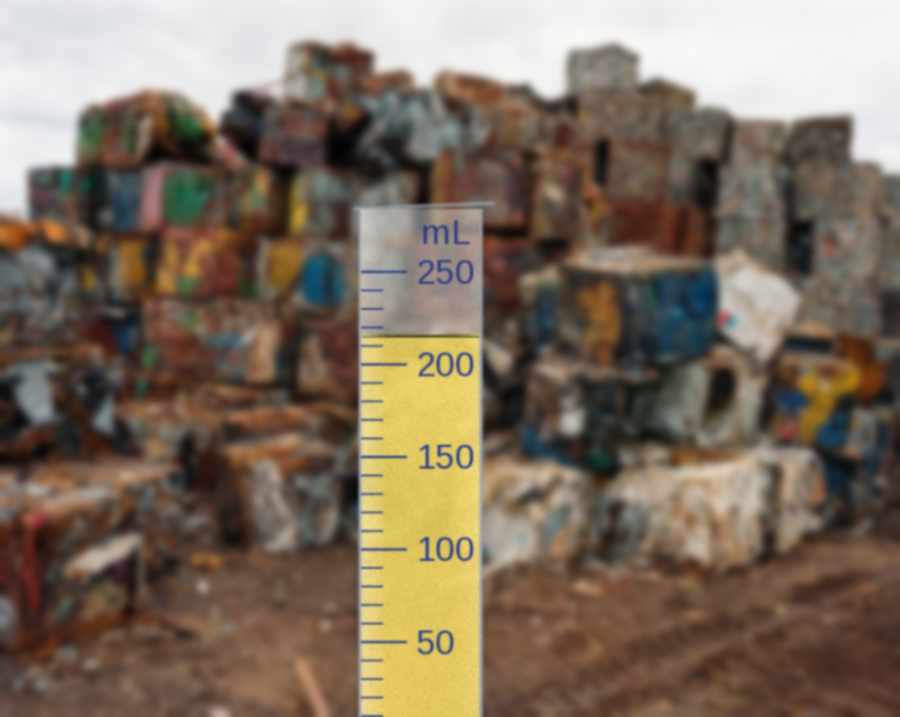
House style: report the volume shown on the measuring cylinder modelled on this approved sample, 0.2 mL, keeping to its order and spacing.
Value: 215 mL
